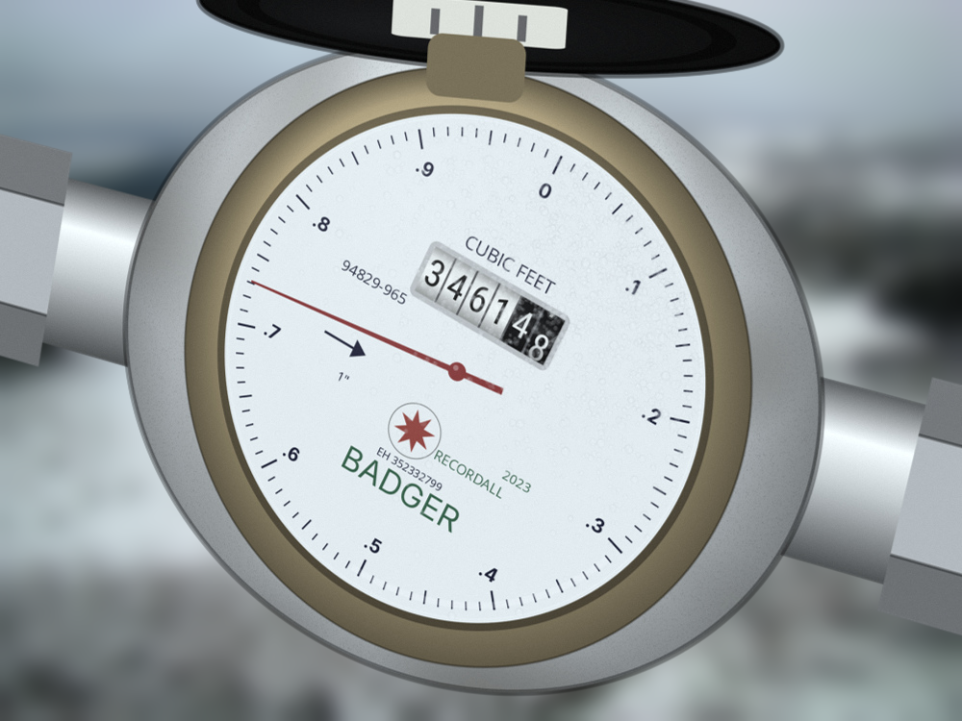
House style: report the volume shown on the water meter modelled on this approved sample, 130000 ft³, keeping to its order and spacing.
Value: 346147.73 ft³
